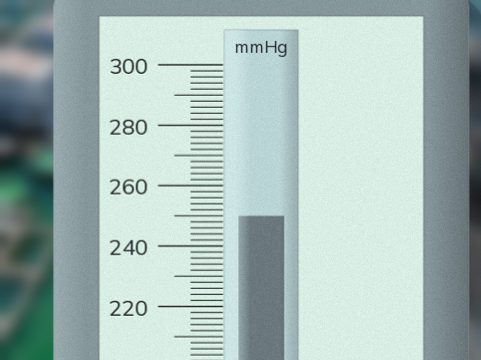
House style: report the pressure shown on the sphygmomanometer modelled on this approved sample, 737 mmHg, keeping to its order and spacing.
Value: 250 mmHg
